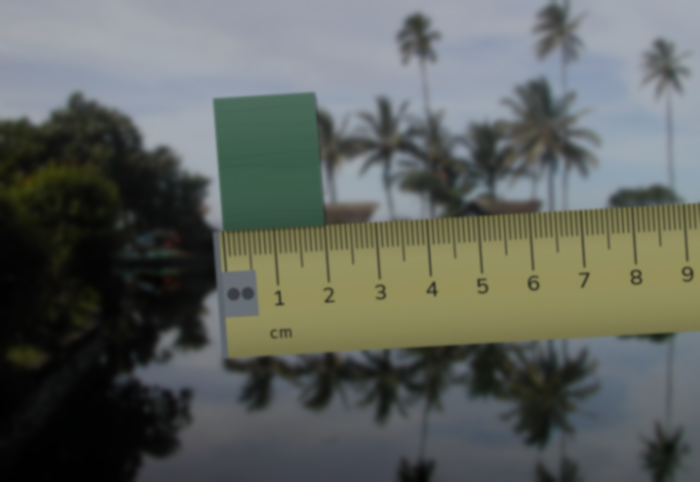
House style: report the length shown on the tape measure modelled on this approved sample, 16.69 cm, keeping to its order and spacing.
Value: 2 cm
